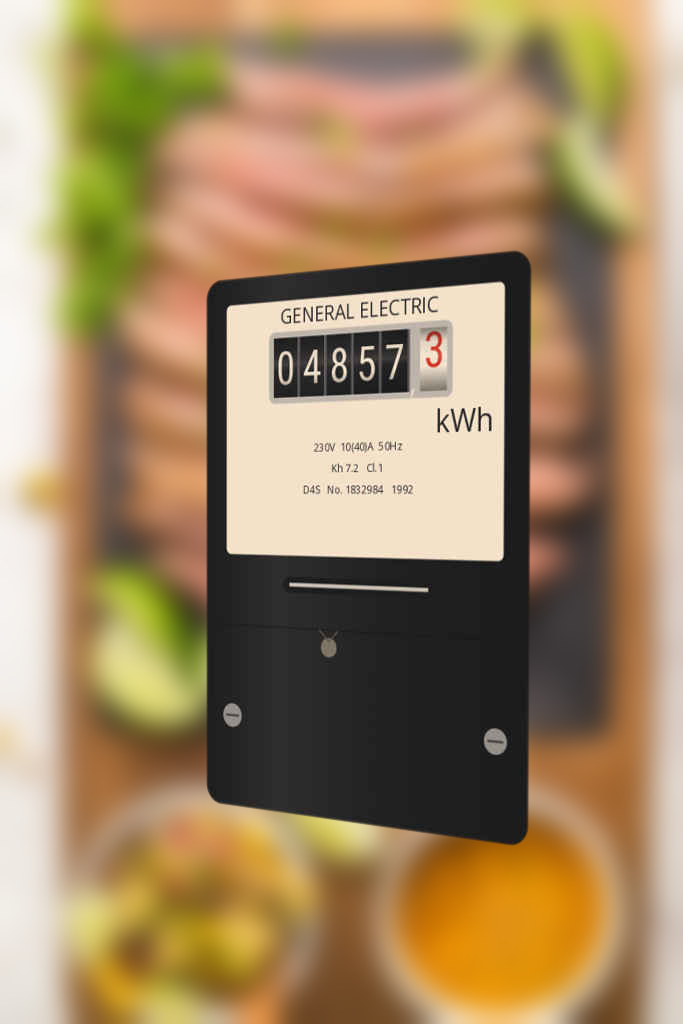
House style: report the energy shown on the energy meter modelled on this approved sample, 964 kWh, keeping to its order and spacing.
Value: 4857.3 kWh
